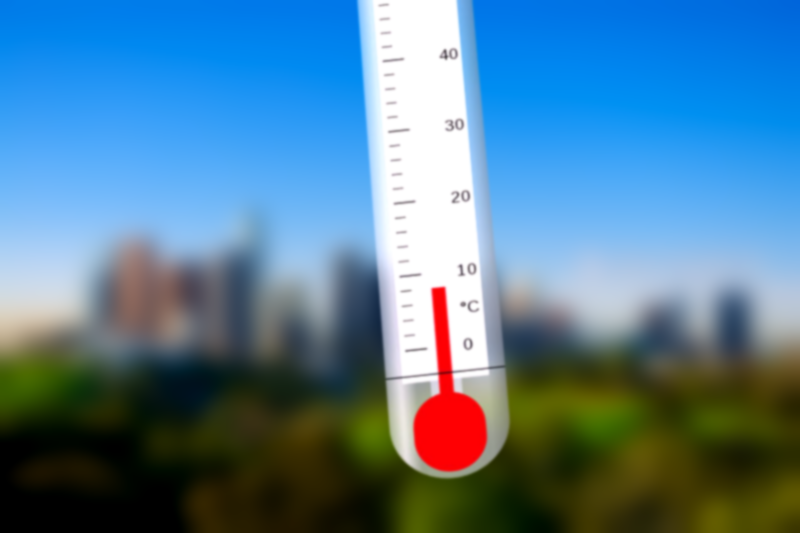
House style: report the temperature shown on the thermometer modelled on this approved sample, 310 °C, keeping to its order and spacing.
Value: 8 °C
